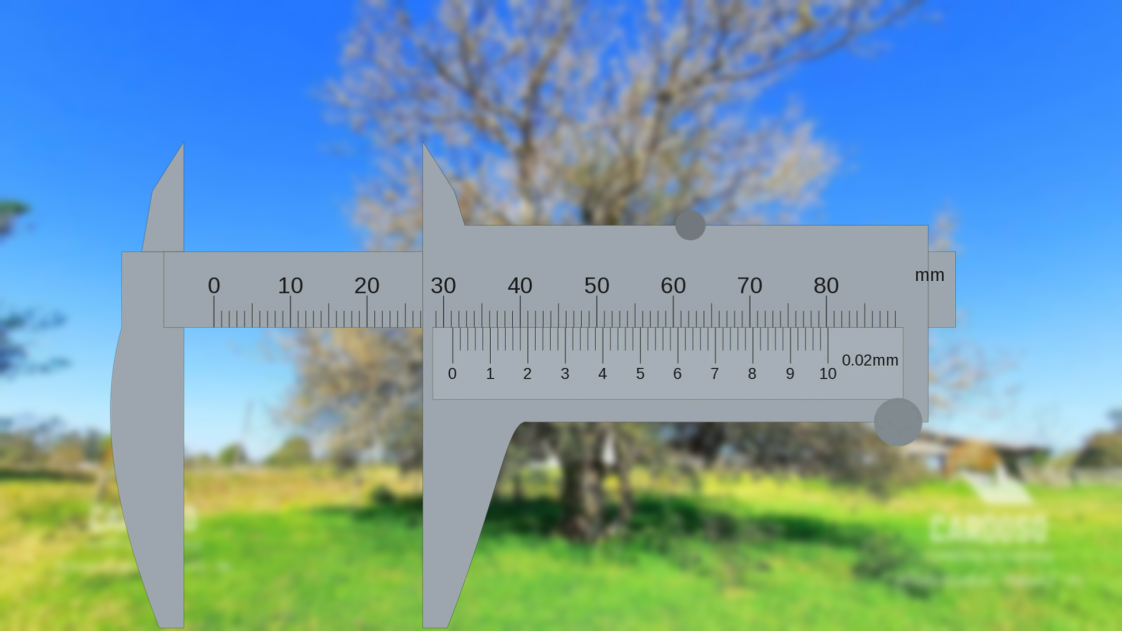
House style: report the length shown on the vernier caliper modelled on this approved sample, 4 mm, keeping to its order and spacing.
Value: 31.2 mm
